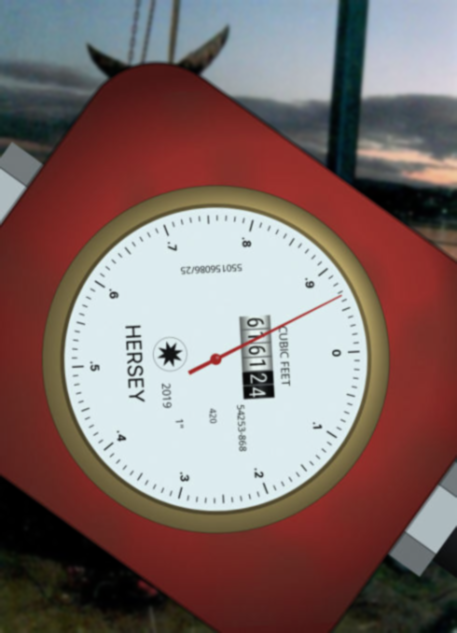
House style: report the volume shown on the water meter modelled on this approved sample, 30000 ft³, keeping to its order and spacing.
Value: 616123.93 ft³
